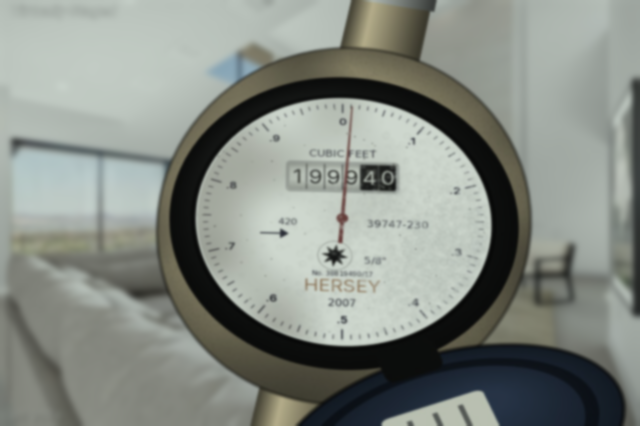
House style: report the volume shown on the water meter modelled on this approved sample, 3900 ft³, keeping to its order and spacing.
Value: 199940.01 ft³
